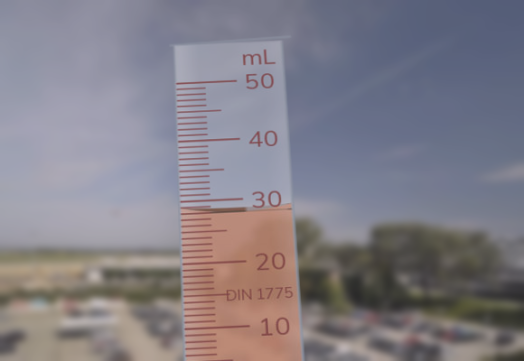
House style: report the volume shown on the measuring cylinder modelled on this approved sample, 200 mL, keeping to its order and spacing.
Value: 28 mL
